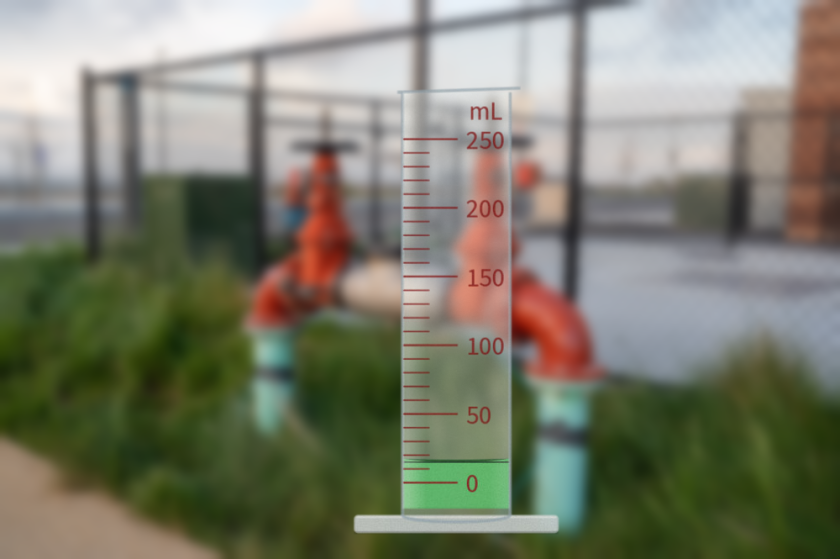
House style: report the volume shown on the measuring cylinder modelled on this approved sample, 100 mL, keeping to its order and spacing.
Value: 15 mL
